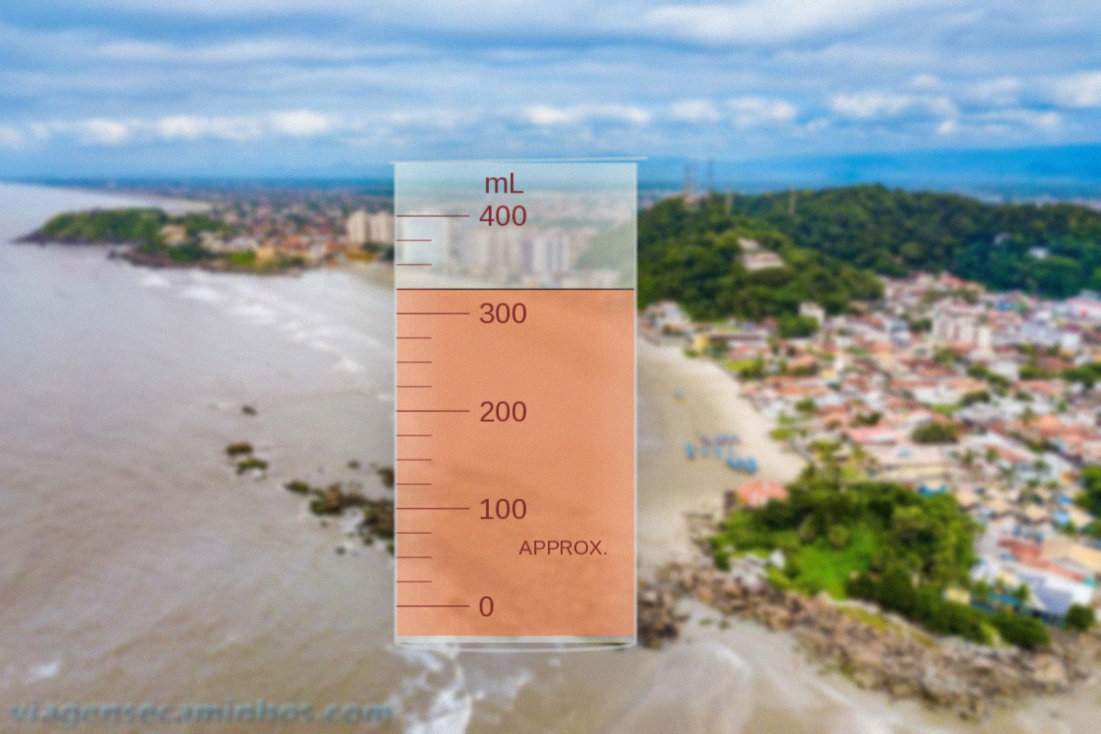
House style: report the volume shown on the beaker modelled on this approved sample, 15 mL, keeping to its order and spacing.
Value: 325 mL
